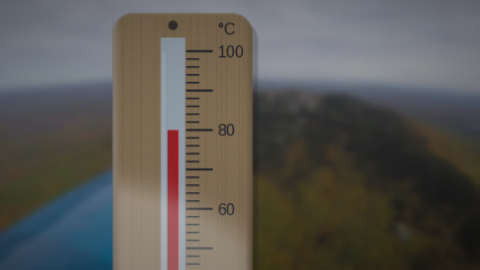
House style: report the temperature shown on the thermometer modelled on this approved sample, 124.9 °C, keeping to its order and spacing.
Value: 80 °C
